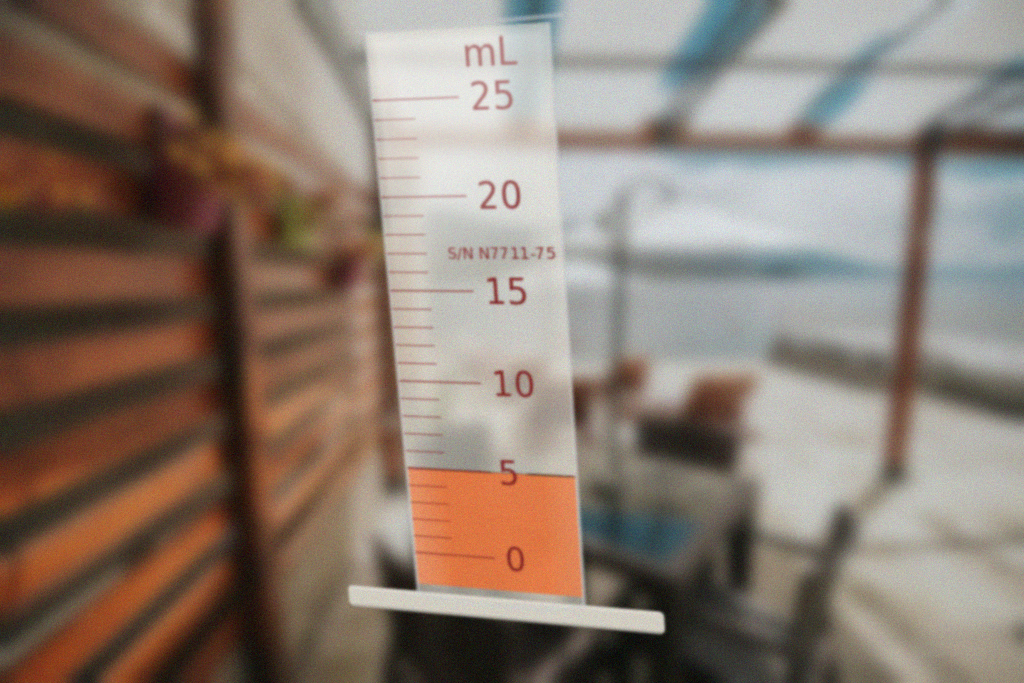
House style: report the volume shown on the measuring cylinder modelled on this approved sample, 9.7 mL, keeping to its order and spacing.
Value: 5 mL
